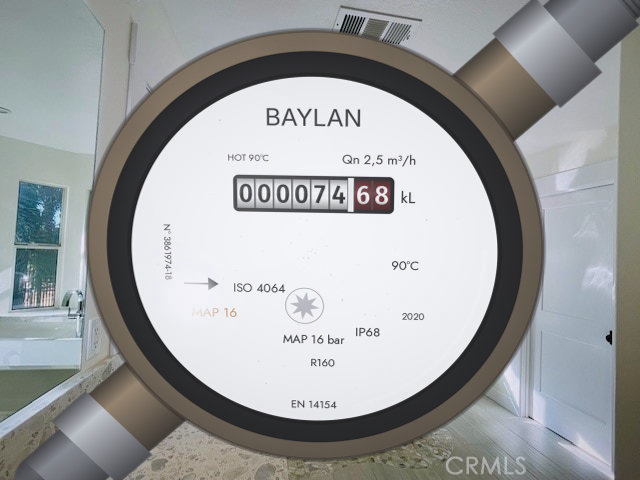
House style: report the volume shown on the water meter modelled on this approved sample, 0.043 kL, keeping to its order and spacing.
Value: 74.68 kL
